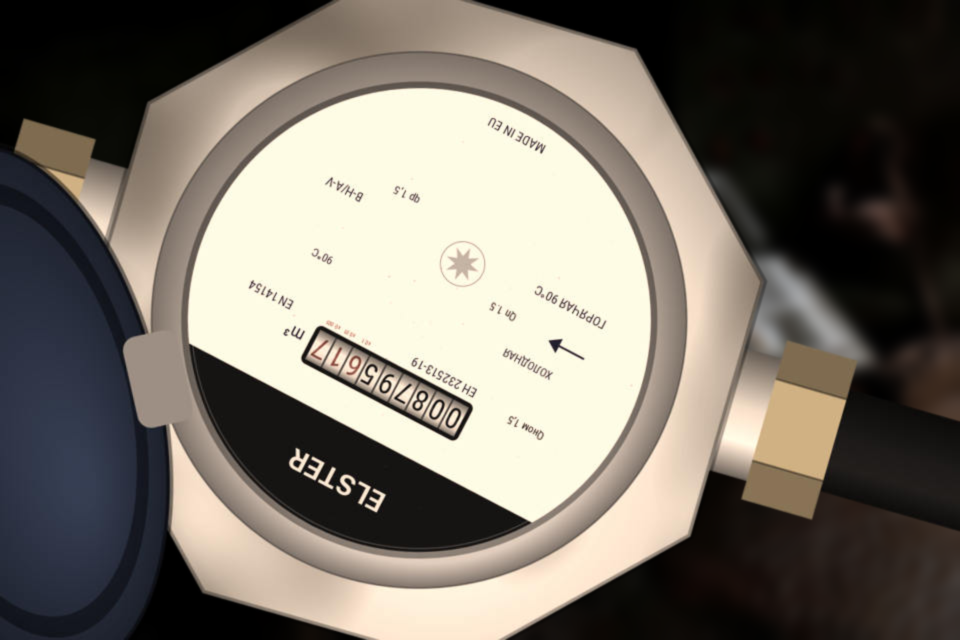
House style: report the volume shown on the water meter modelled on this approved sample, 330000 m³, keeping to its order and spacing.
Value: 8795.617 m³
